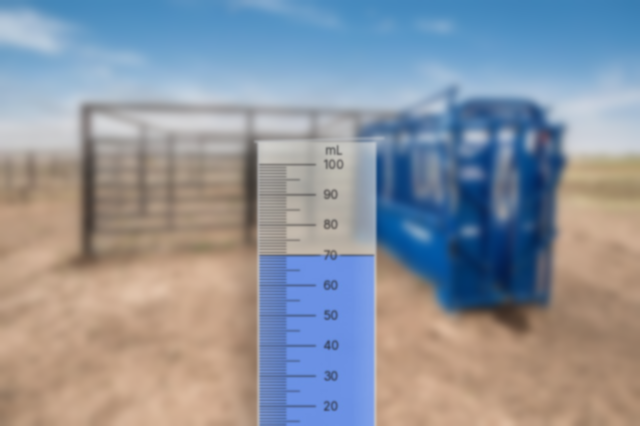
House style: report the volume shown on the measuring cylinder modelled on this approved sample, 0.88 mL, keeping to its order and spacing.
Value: 70 mL
